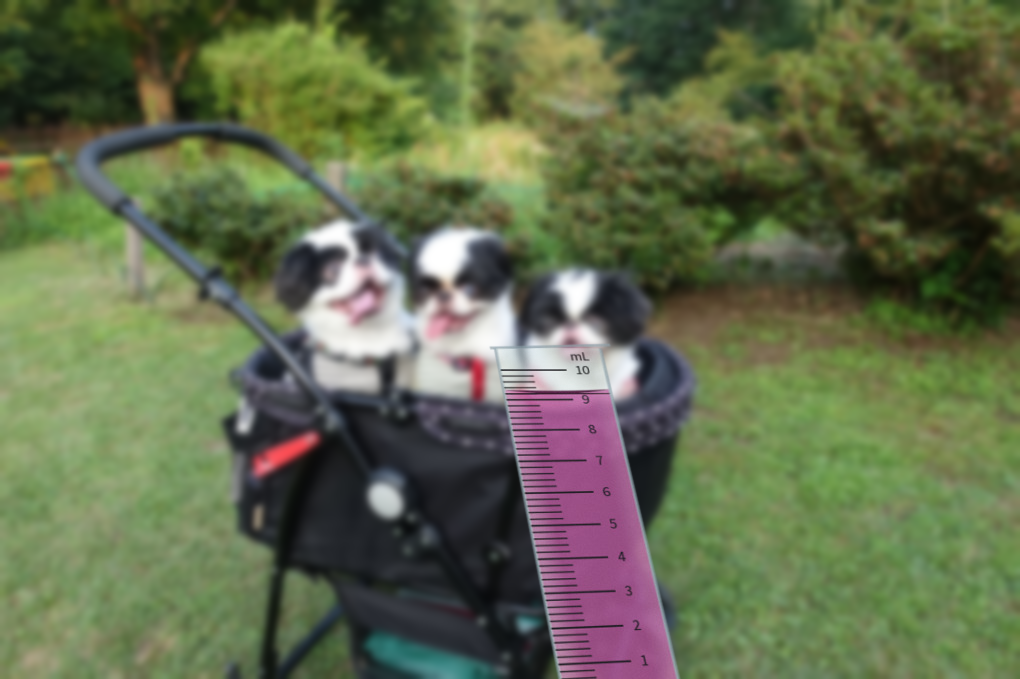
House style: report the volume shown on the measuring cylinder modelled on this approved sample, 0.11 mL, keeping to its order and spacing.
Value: 9.2 mL
